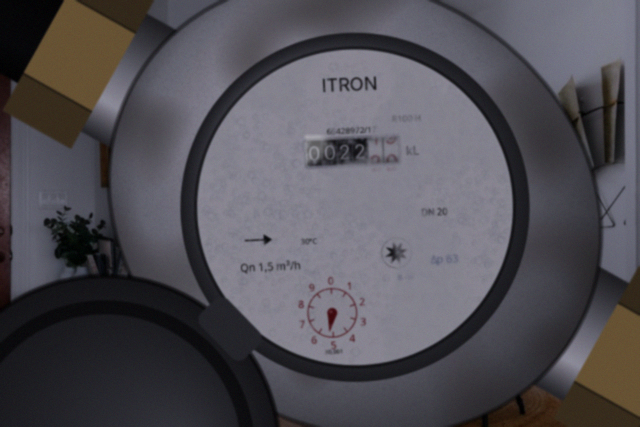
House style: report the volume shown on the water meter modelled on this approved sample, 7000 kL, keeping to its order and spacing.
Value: 22.195 kL
